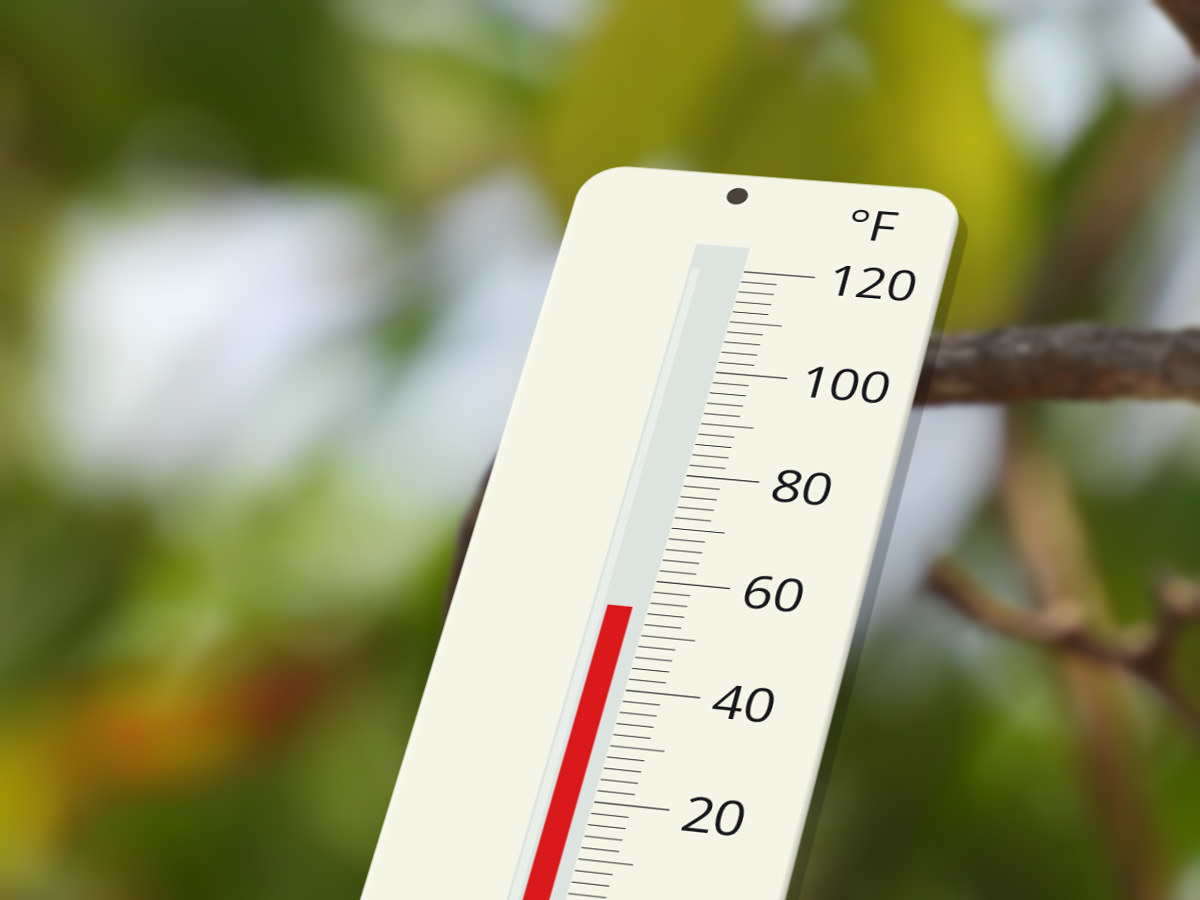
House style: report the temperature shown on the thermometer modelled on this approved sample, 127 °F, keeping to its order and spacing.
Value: 55 °F
